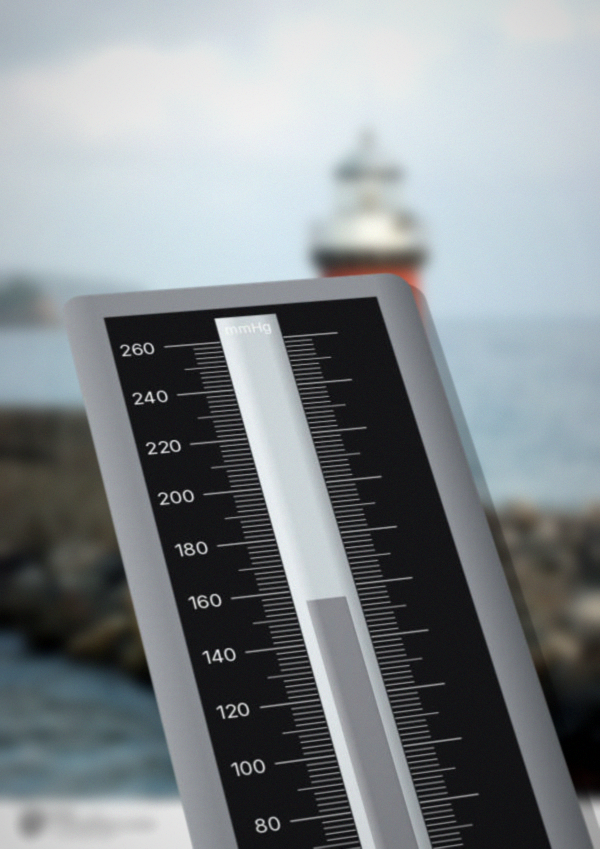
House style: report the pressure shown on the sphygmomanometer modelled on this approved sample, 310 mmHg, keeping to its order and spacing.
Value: 156 mmHg
